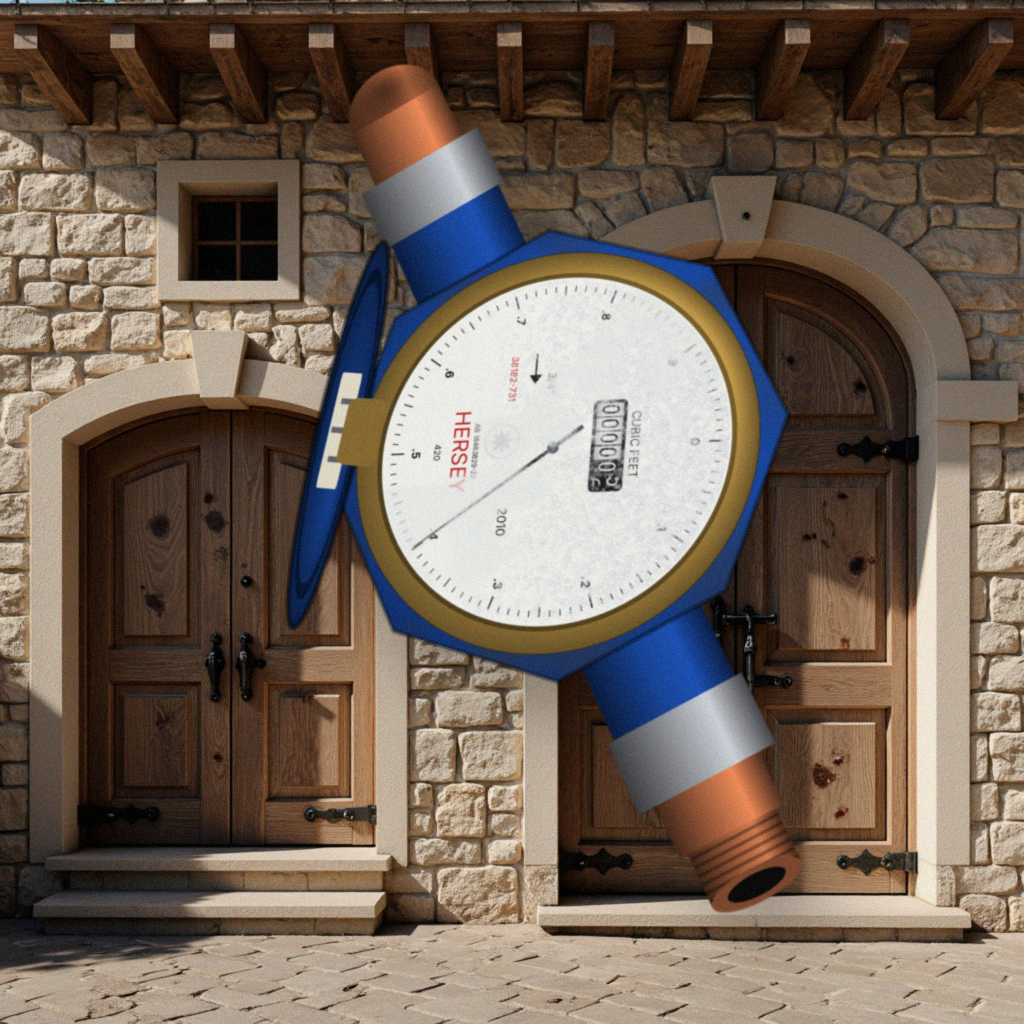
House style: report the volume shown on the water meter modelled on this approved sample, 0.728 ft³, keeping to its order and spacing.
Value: 5.40 ft³
